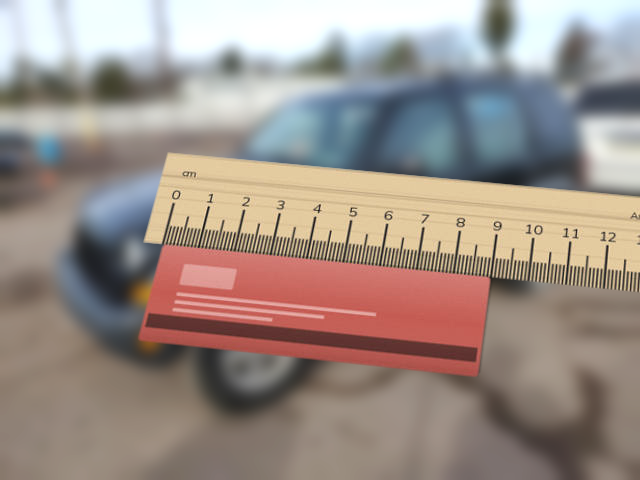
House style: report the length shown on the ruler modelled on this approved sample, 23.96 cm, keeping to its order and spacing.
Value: 9 cm
